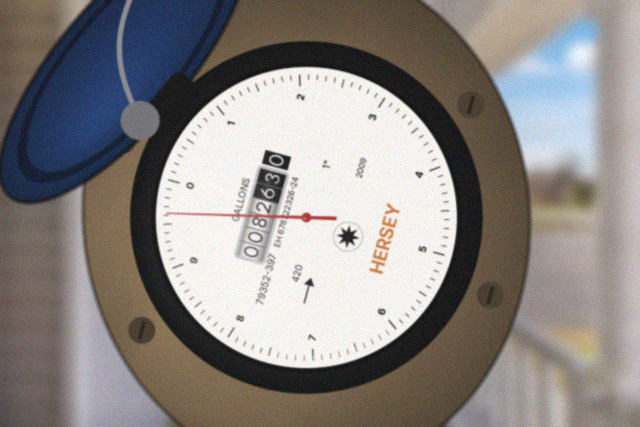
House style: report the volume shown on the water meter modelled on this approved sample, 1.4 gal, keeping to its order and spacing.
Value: 82629.6 gal
